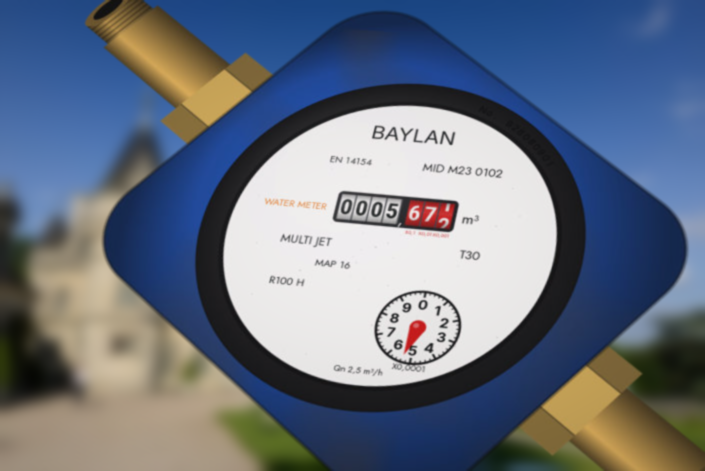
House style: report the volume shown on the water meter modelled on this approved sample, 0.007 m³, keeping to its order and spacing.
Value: 5.6715 m³
